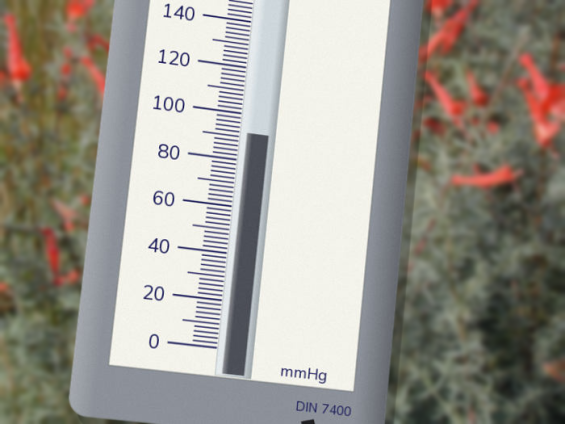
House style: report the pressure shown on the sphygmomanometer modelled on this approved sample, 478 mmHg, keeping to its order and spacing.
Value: 92 mmHg
